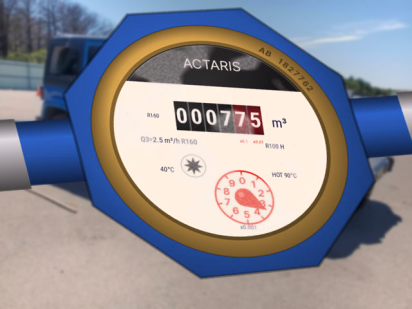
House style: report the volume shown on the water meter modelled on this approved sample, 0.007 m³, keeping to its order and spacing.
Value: 7.753 m³
